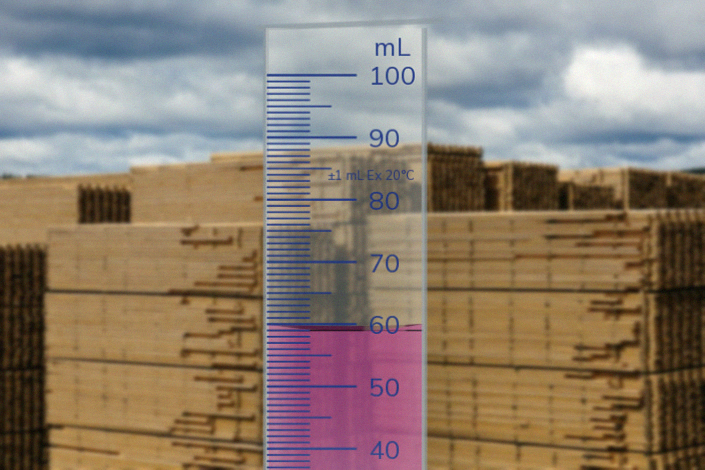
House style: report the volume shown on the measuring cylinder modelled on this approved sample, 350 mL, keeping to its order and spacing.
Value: 59 mL
